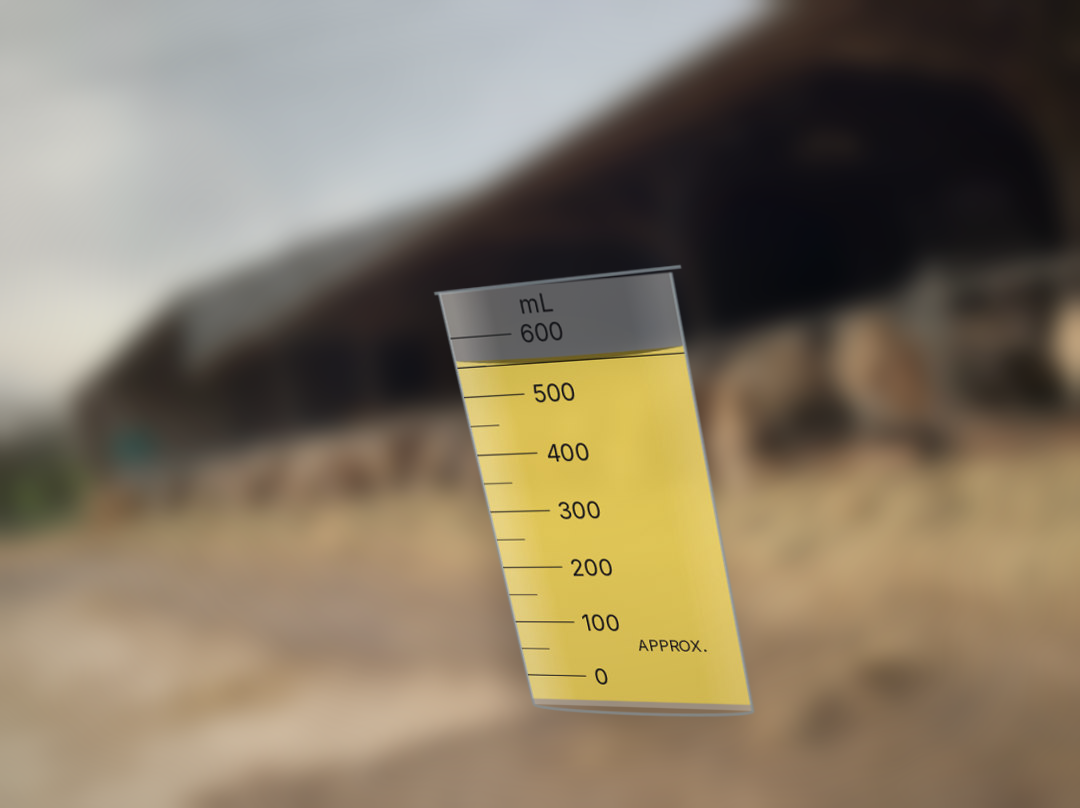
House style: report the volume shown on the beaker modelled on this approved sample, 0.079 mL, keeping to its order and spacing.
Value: 550 mL
